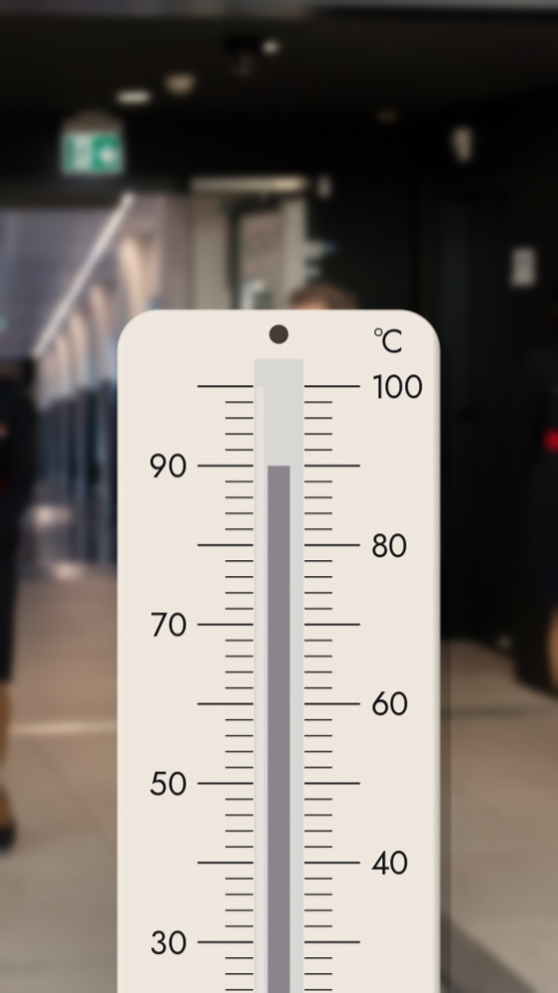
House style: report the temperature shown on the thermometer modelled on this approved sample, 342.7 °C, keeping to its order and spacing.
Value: 90 °C
